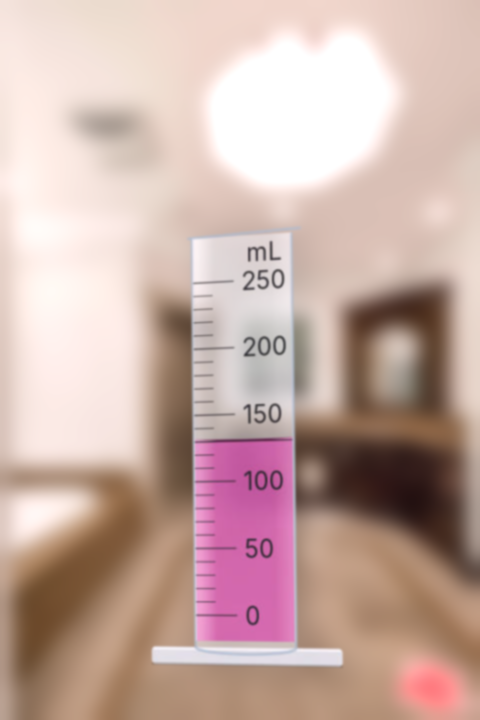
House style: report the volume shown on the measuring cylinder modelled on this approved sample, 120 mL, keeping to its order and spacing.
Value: 130 mL
